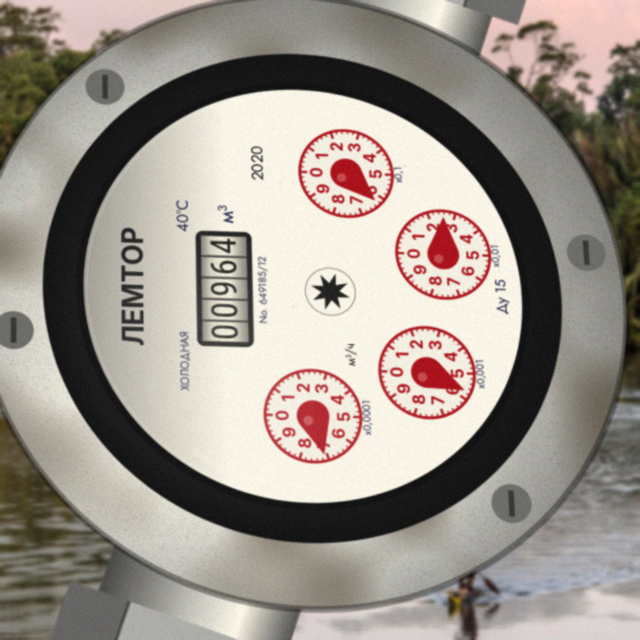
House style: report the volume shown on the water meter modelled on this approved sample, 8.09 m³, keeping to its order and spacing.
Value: 964.6257 m³
